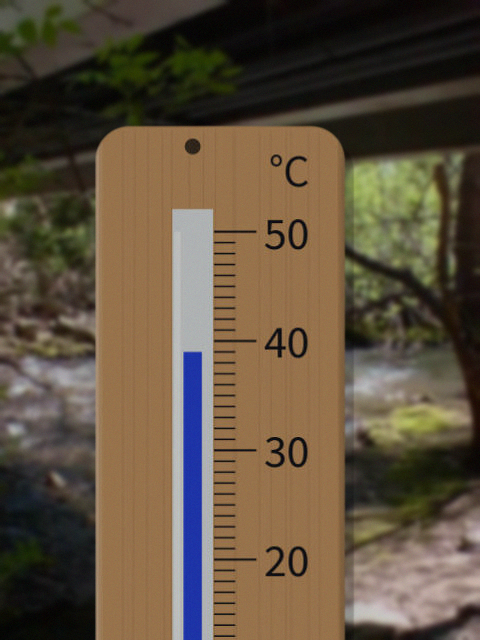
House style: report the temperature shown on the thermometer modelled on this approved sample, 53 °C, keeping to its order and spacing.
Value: 39 °C
